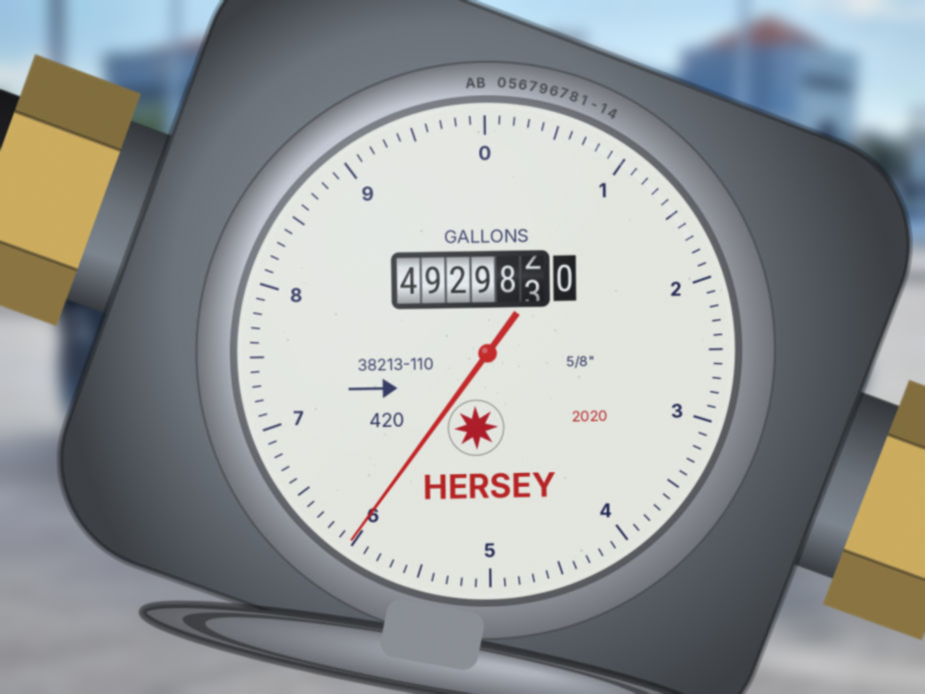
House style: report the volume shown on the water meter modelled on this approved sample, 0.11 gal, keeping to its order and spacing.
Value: 4929826.0 gal
